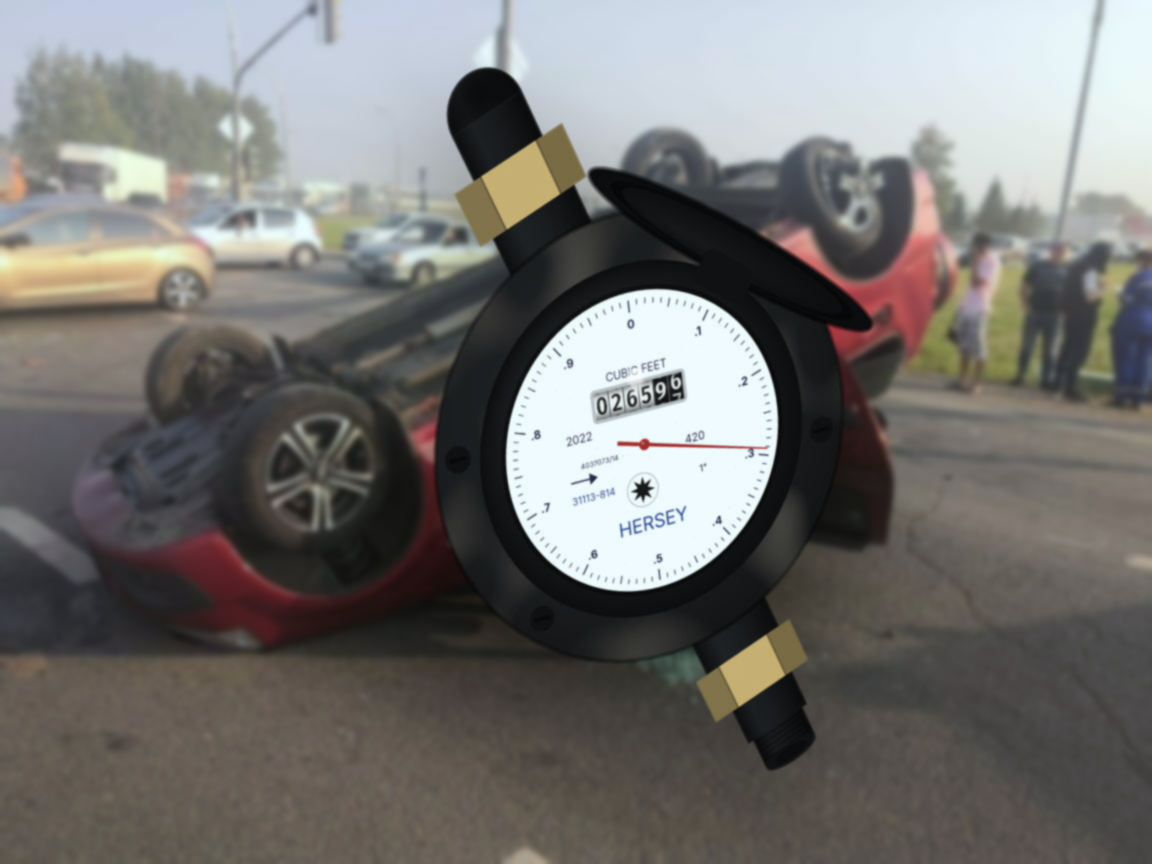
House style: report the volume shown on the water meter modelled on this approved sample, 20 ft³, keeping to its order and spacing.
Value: 26596.29 ft³
